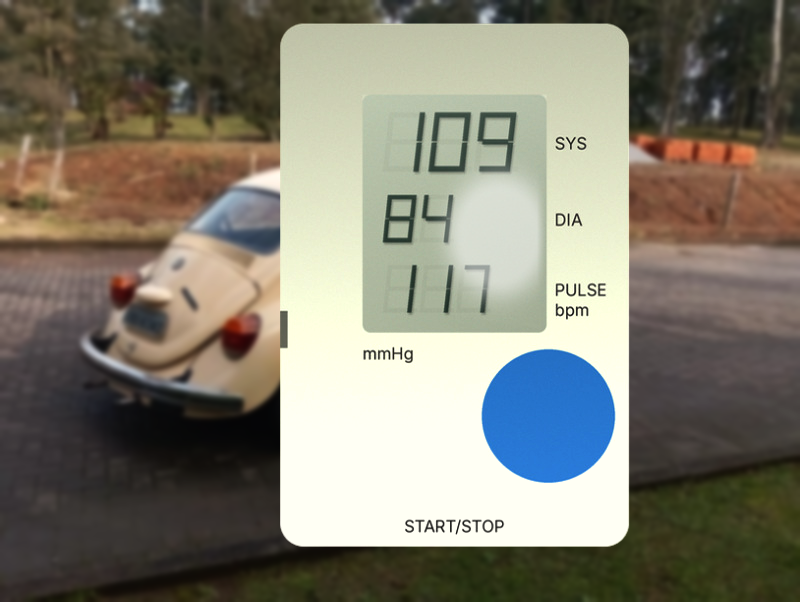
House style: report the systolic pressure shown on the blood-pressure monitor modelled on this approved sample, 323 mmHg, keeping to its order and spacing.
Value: 109 mmHg
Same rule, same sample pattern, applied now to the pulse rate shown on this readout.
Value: 117 bpm
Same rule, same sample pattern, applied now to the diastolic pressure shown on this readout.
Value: 84 mmHg
